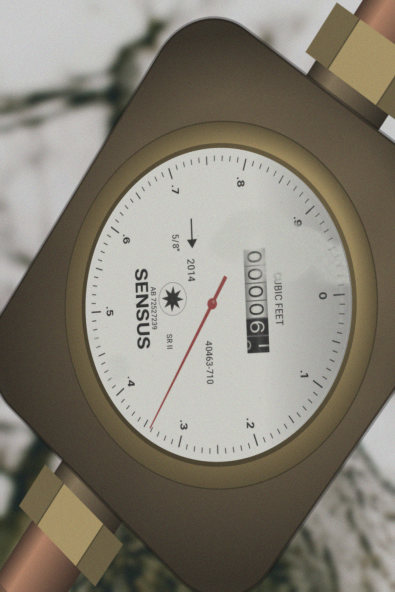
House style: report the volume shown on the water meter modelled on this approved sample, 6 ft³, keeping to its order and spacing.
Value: 61.34 ft³
